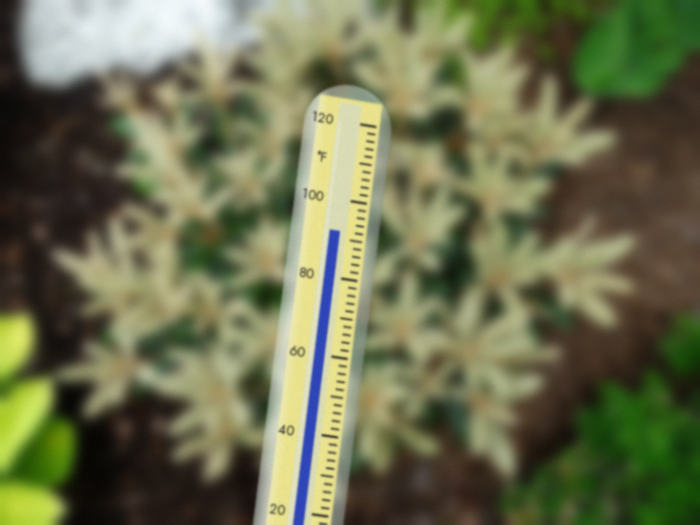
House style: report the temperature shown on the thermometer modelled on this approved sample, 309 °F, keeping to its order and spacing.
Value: 92 °F
